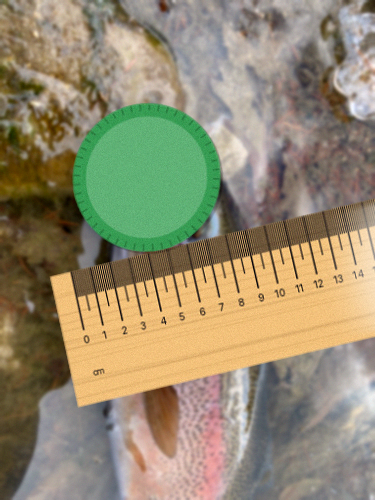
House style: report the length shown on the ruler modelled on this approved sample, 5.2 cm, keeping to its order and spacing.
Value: 7.5 cm
